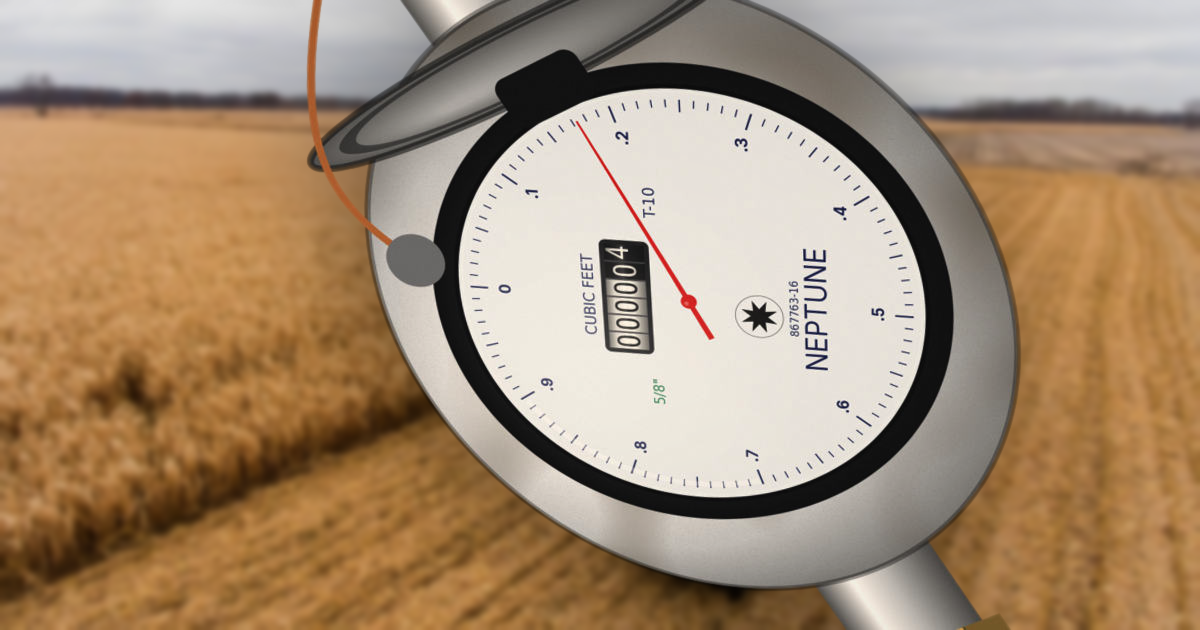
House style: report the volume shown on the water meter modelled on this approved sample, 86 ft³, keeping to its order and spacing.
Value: 4.17 ft³
